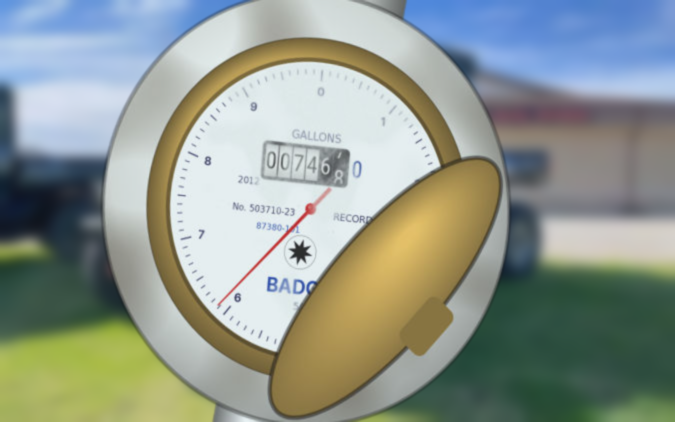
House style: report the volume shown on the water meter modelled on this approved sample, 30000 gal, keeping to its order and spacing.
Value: 74676.1 gal
